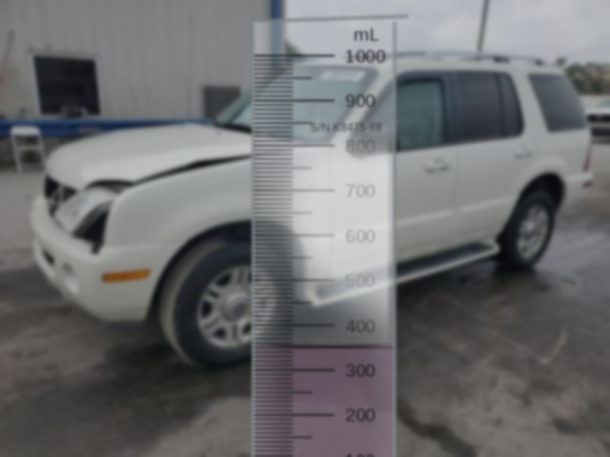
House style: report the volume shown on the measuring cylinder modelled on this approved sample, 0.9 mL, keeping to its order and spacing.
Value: 350 mL
